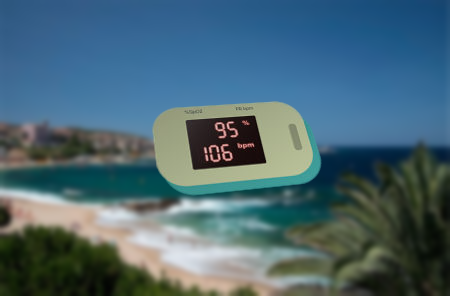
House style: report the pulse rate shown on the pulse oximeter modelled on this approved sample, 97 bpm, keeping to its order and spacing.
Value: 106 bpm
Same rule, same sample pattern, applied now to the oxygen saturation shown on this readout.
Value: 95 %
